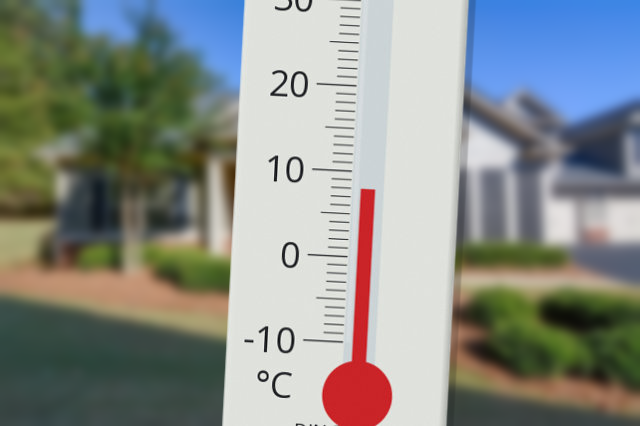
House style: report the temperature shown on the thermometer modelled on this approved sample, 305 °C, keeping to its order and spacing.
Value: 8 °C
